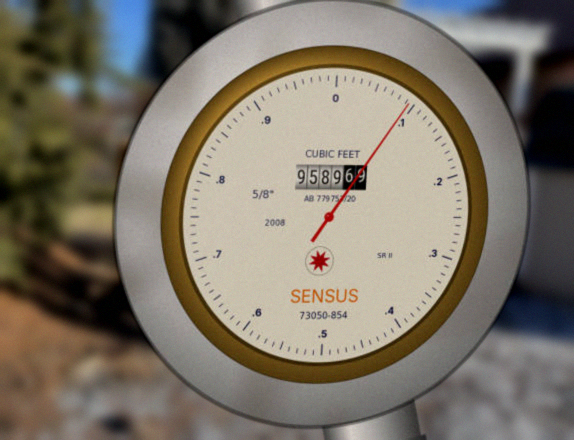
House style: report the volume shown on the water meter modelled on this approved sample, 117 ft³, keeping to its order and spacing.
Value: 958969.09 ft³
